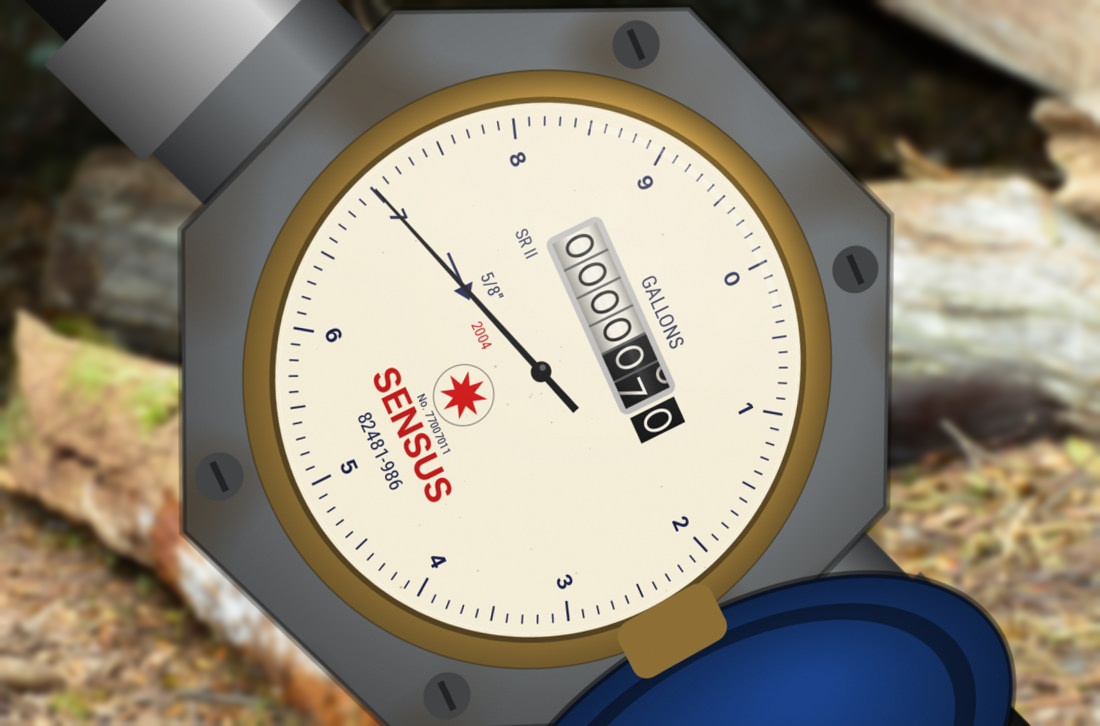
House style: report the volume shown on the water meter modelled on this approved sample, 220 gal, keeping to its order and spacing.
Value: 67.0 gal
